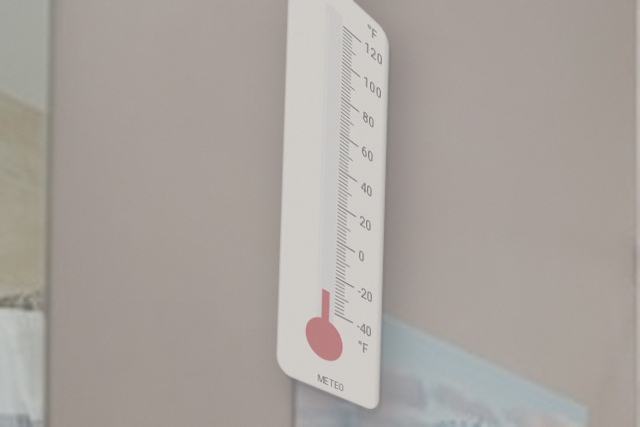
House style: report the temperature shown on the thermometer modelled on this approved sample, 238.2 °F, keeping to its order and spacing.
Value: -30 °F
